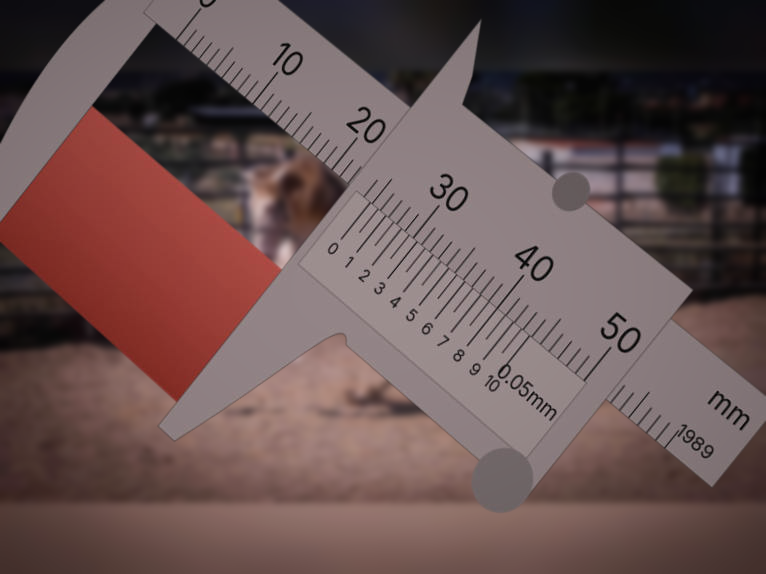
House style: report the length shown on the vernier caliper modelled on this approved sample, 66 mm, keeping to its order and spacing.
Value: 24.8 mm
